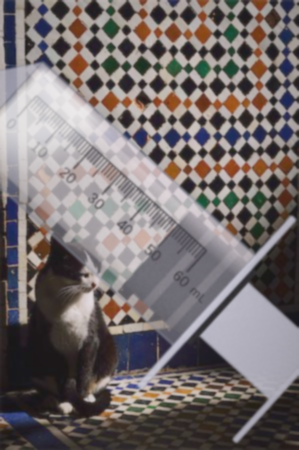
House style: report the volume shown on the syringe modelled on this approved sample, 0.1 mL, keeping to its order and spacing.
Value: 50 mL
